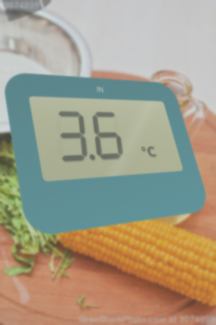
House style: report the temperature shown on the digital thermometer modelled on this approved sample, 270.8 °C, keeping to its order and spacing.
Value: 3.6 °C
